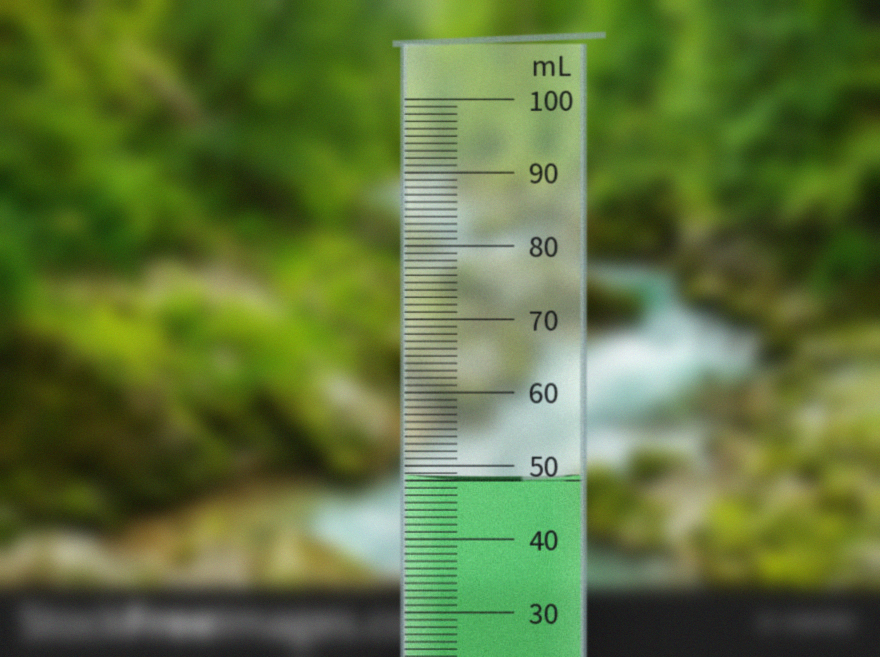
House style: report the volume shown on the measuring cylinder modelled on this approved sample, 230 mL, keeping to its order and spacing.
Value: 48 mL
